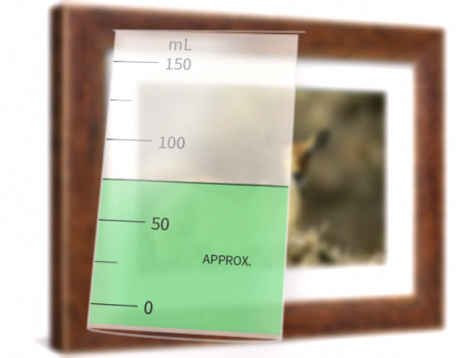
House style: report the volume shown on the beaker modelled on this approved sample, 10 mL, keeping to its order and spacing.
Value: 75 mL
